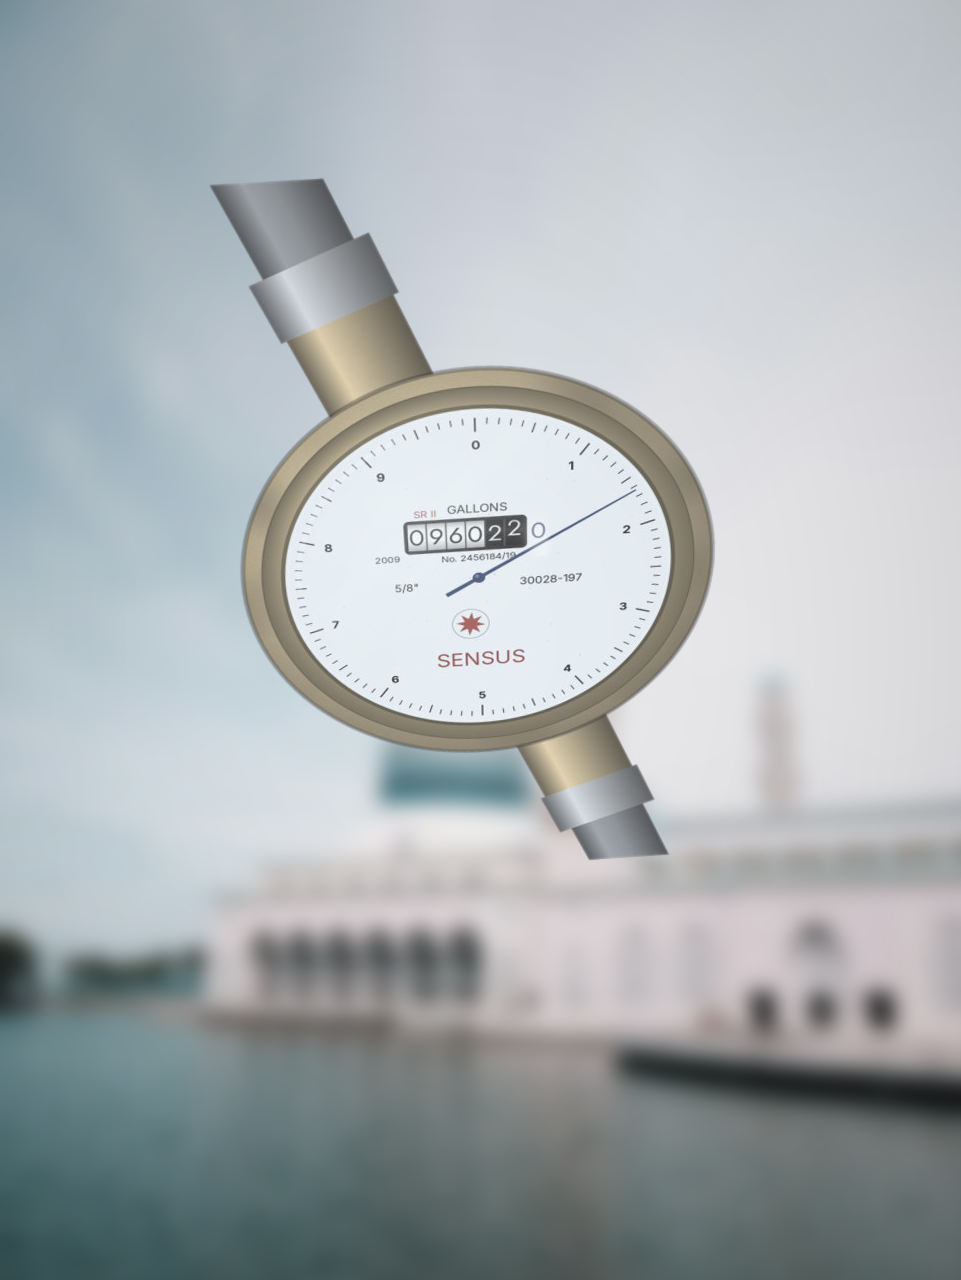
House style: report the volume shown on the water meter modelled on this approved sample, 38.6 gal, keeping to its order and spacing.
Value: 960221.6 gal
